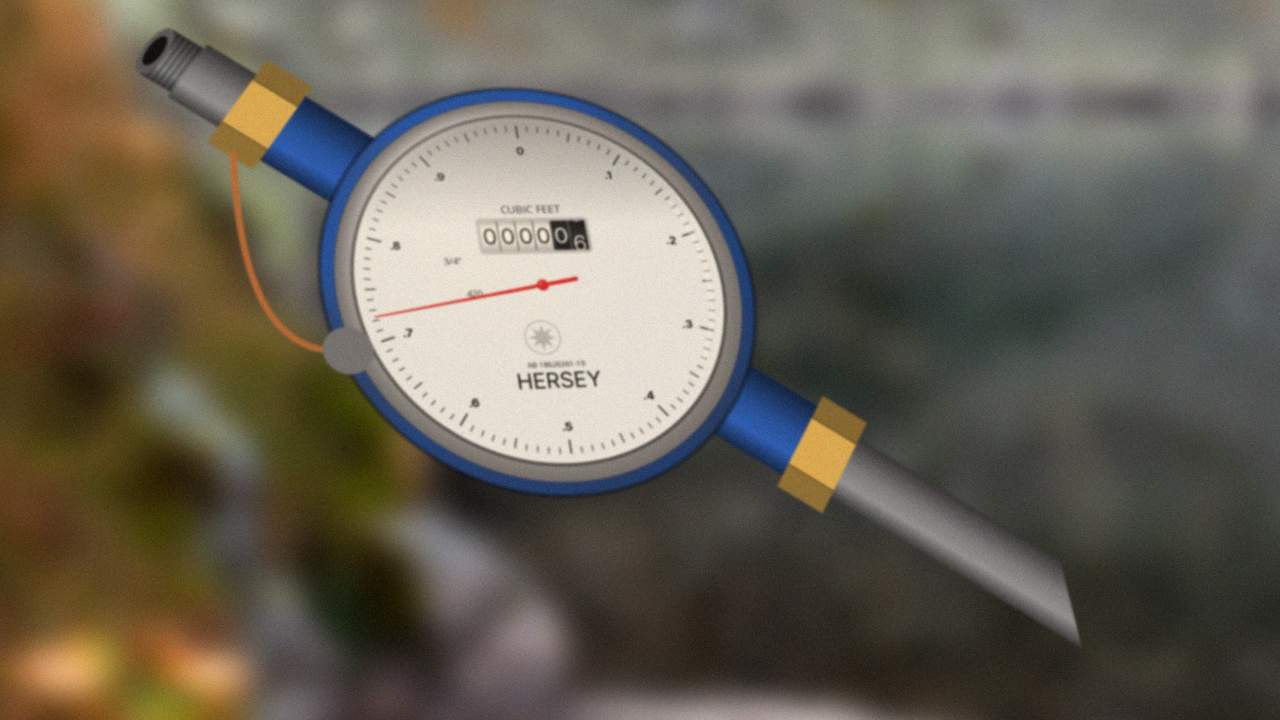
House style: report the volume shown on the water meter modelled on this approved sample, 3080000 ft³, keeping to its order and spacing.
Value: 5.72 ft³
